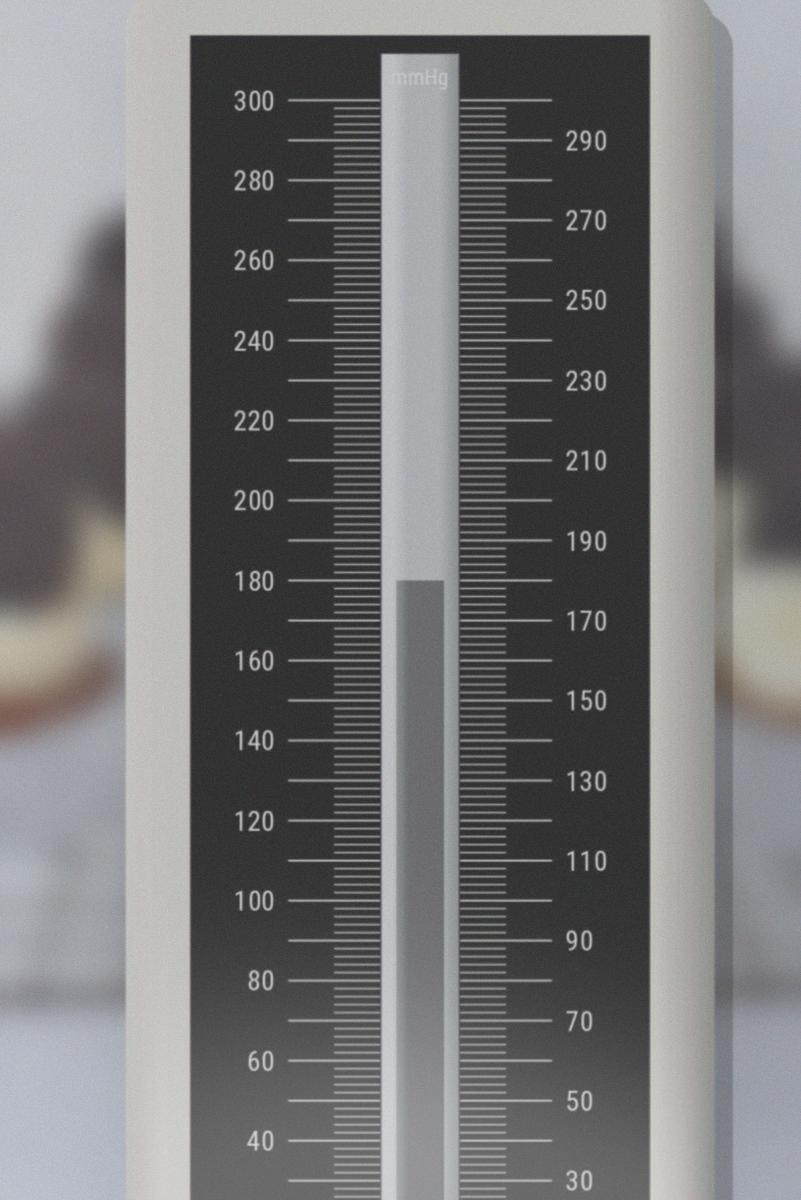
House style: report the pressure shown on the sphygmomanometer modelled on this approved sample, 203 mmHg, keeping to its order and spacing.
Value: 180 mmHg
